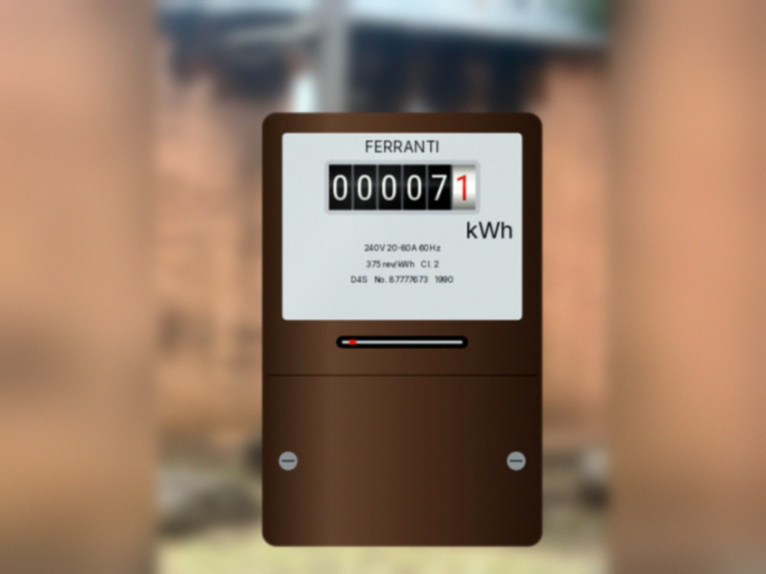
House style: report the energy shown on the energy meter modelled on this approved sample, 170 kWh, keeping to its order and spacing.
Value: 7.1 kWh
